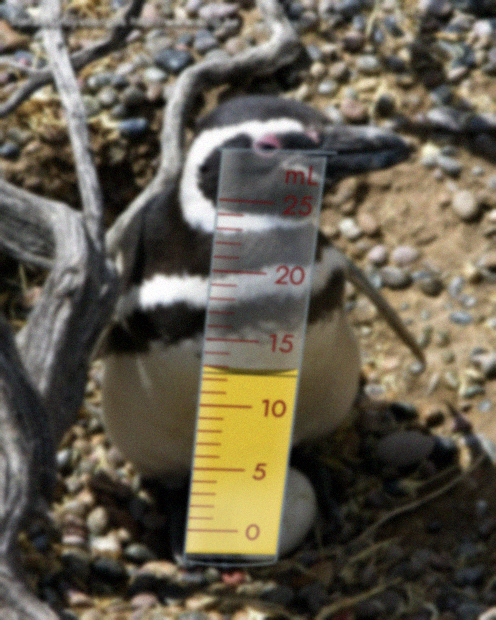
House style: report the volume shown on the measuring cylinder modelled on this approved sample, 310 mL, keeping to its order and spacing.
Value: 12.5 mL
